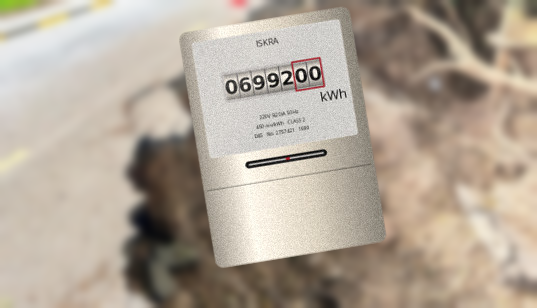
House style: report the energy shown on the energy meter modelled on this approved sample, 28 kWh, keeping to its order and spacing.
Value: 6992.00 kWh
